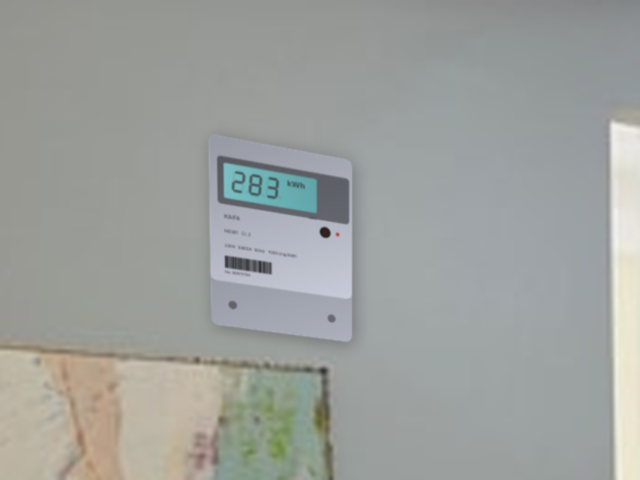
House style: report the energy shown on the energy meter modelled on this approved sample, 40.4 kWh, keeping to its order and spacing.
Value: 283 kWh
